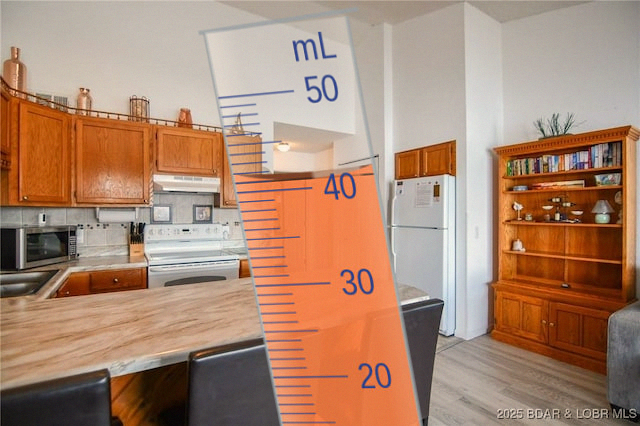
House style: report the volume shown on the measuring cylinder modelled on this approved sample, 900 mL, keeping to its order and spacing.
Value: 41 mL
